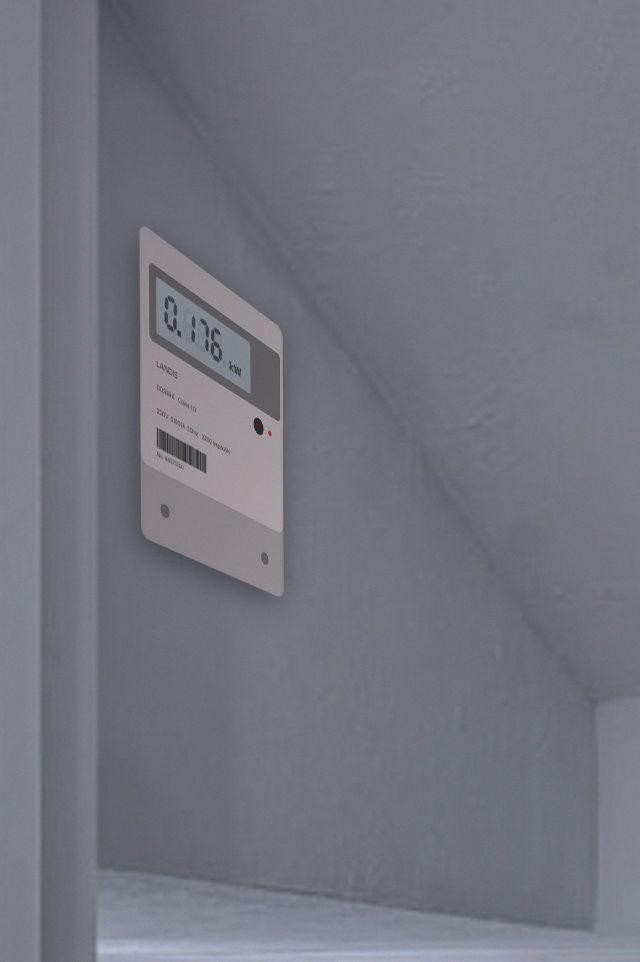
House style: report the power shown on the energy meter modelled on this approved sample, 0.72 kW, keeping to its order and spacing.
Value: 0.176 kW
